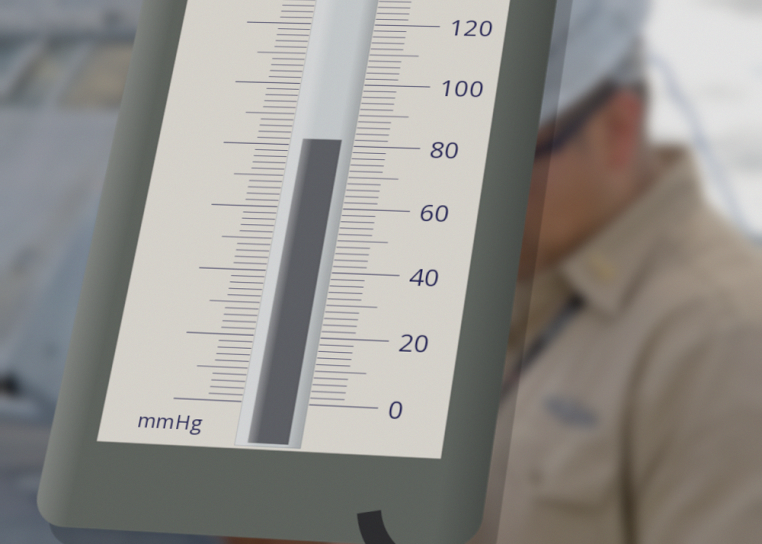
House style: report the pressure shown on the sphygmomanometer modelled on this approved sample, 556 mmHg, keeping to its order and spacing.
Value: 82 mmHg
